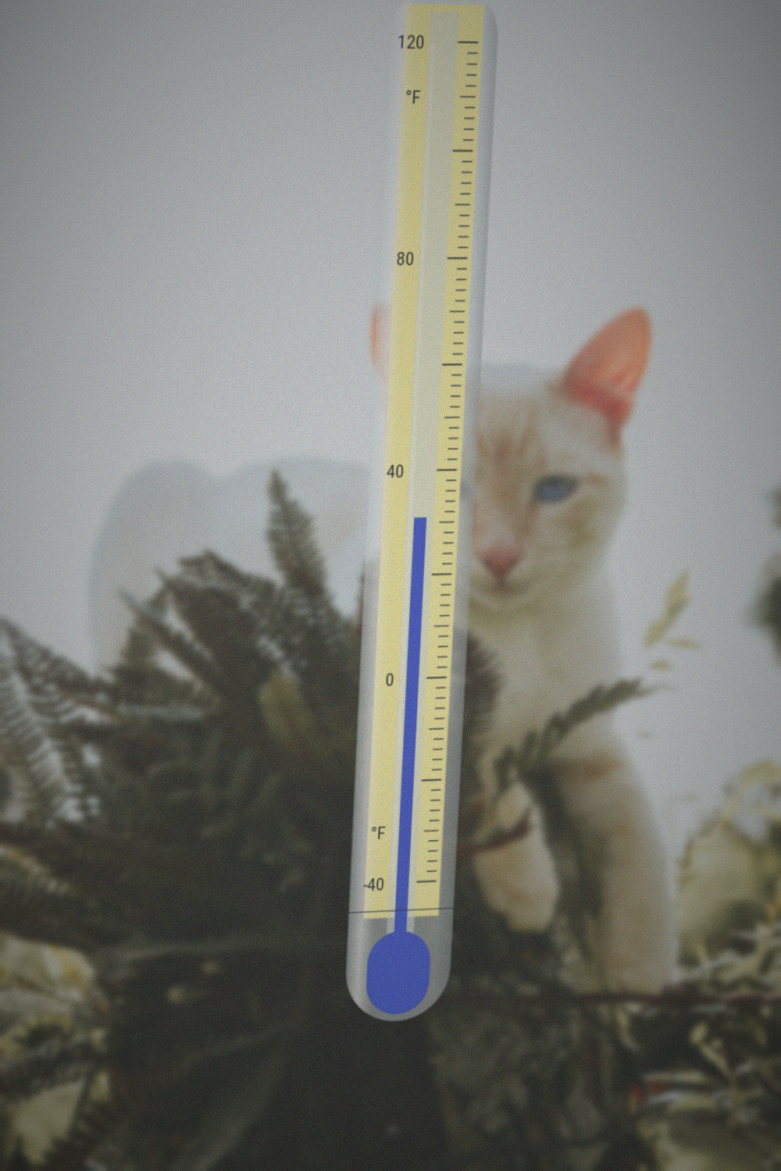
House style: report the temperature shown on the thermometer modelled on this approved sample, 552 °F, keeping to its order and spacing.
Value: 31 °F
